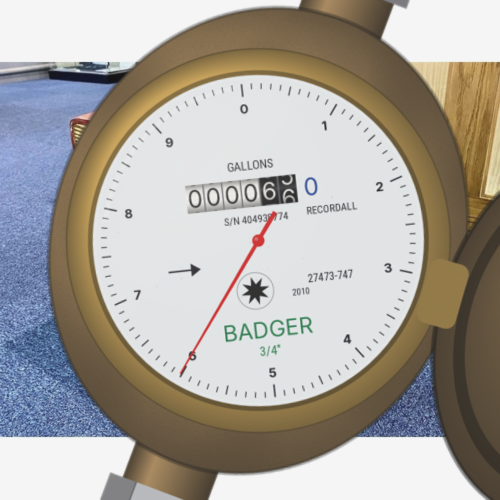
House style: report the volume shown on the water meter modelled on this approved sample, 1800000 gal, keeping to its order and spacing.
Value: 656.0 gal
